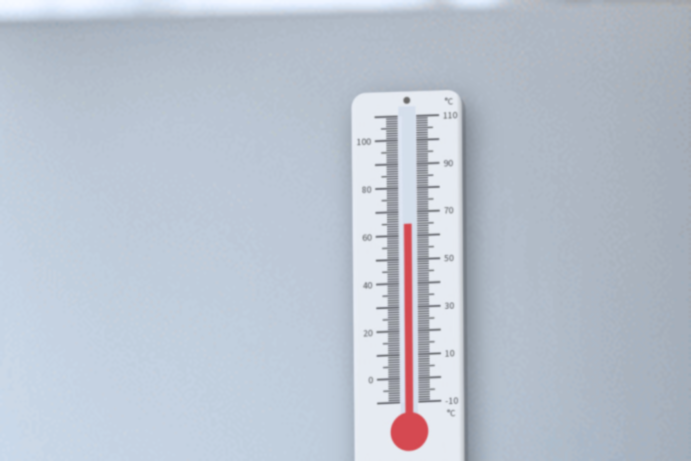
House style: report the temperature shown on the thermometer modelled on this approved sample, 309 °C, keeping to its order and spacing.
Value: 65 °C
